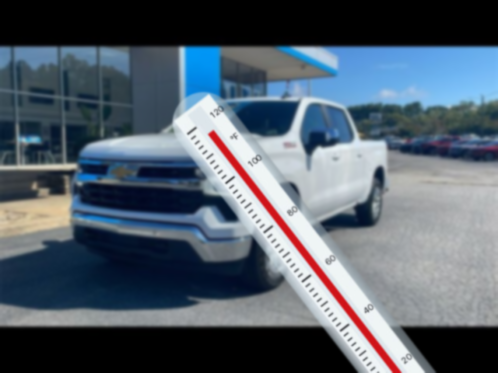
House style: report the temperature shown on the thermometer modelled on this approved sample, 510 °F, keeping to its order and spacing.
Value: 116 °F
